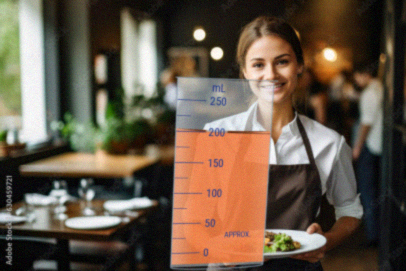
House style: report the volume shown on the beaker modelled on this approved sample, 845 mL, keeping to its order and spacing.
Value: 200 mL
